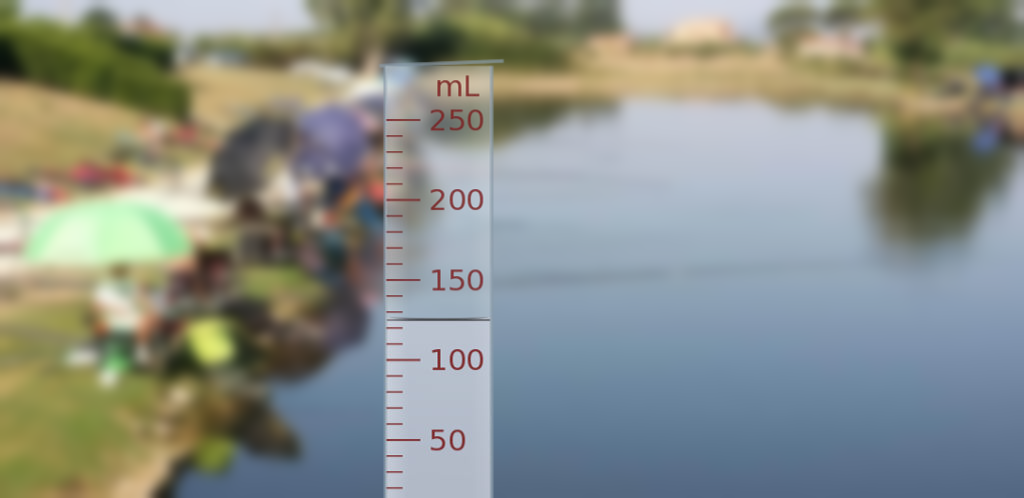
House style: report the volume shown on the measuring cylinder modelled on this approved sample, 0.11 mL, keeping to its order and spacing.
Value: 125 mL
